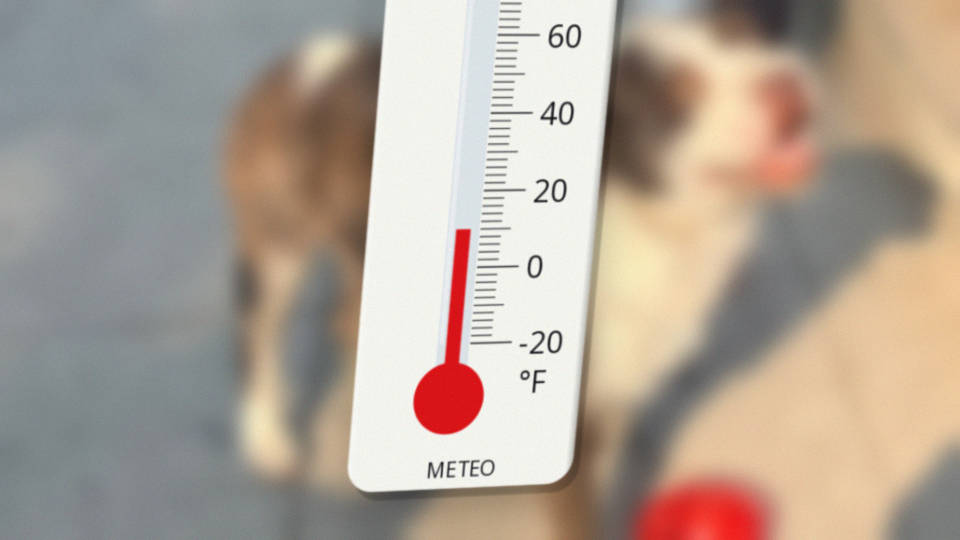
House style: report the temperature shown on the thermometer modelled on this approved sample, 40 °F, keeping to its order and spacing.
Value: 10 °F
